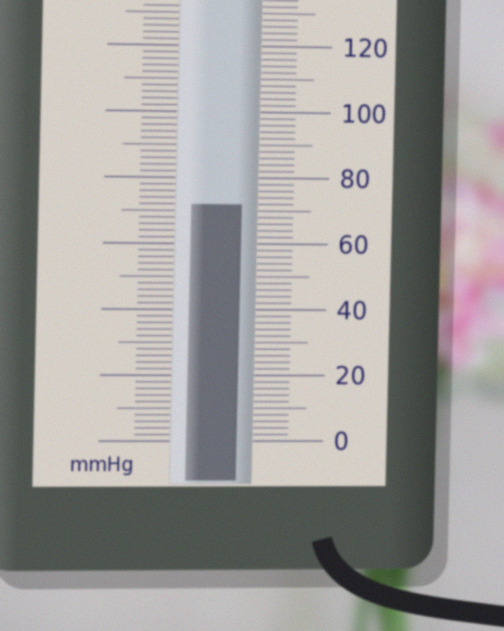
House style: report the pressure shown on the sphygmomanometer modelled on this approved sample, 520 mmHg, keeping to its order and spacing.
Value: 72 mmHg
